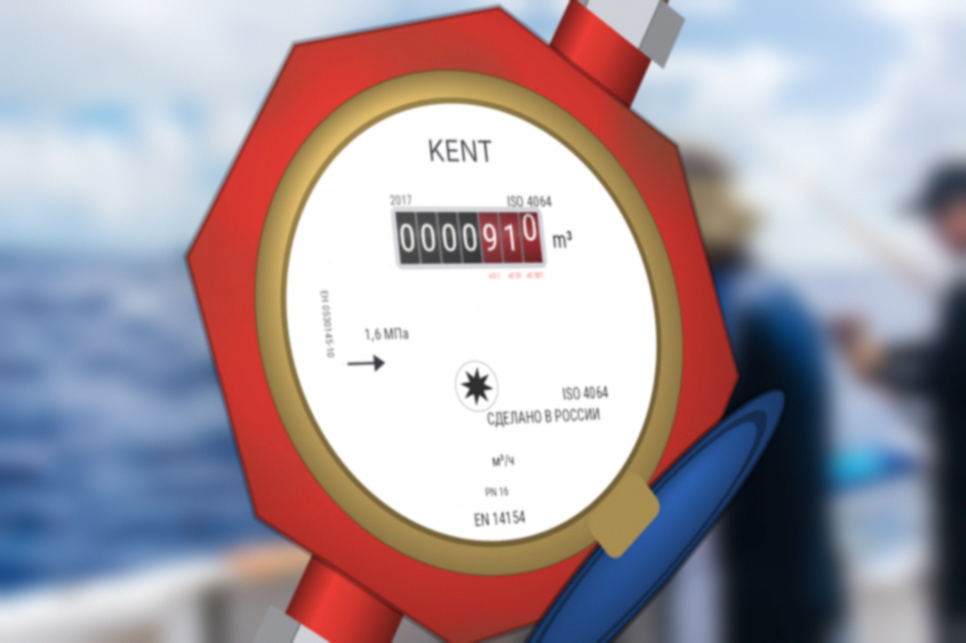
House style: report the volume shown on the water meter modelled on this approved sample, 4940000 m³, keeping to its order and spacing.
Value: 0.910 m³
